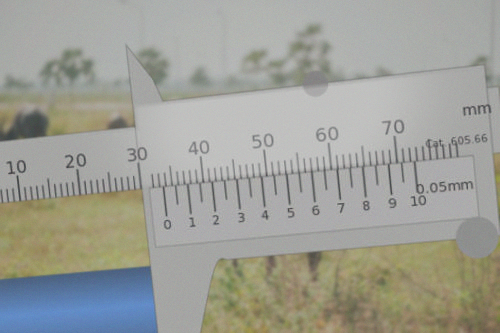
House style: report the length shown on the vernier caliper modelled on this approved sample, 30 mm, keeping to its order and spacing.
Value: 33.6 mm
